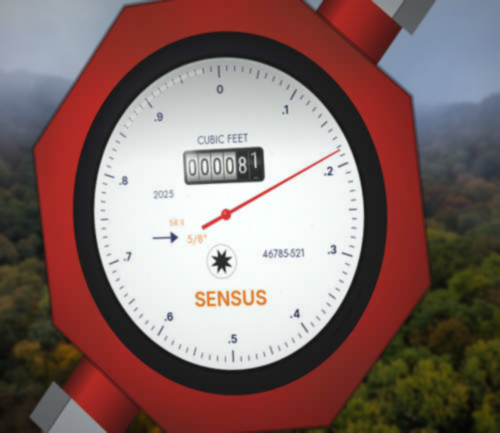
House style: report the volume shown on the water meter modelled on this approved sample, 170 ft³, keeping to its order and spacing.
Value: 81.18 ft³
